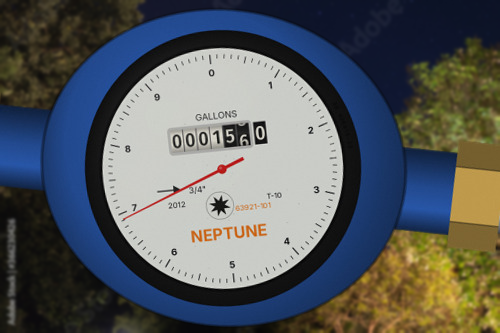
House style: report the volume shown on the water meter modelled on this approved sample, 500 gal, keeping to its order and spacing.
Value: 1556.9 gal
